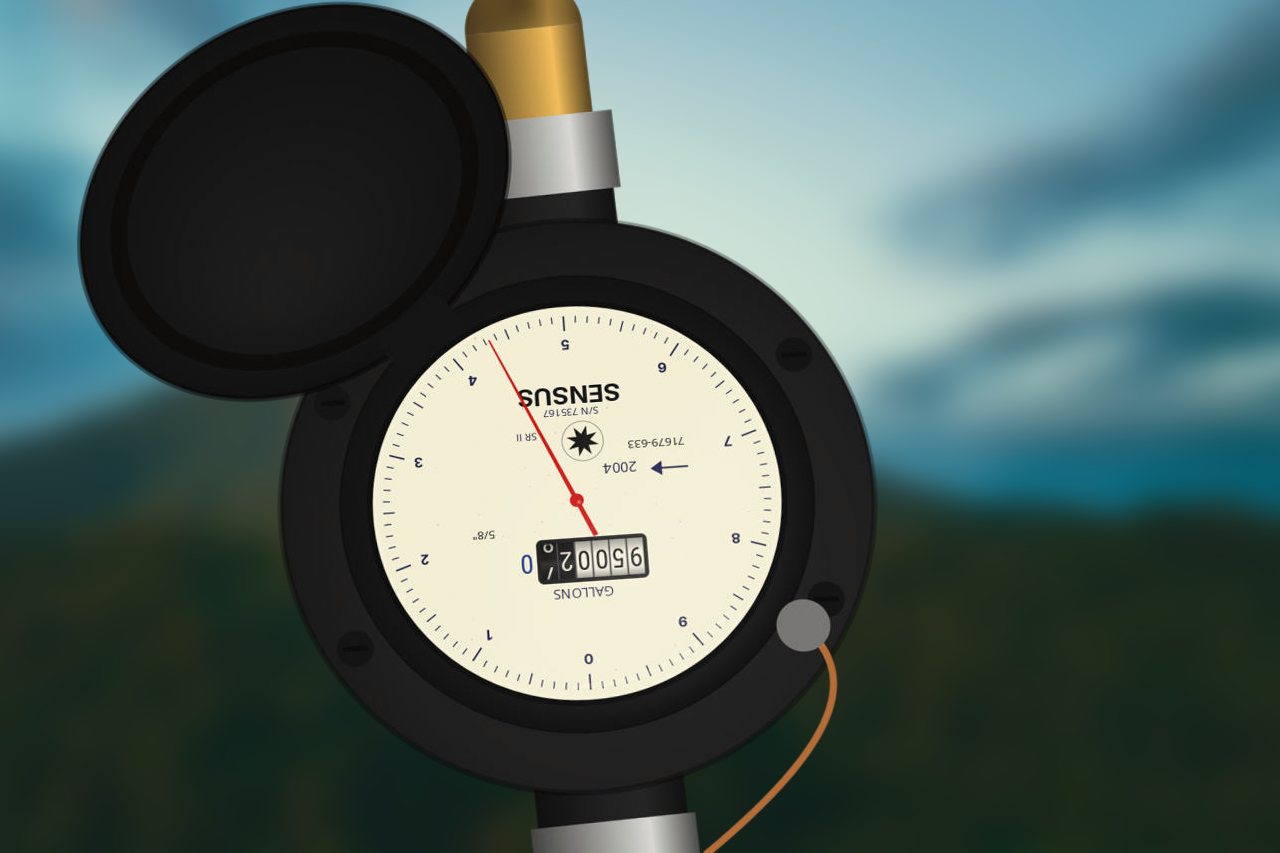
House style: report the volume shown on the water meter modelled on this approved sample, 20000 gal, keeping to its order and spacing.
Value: 9500274.3 gal
